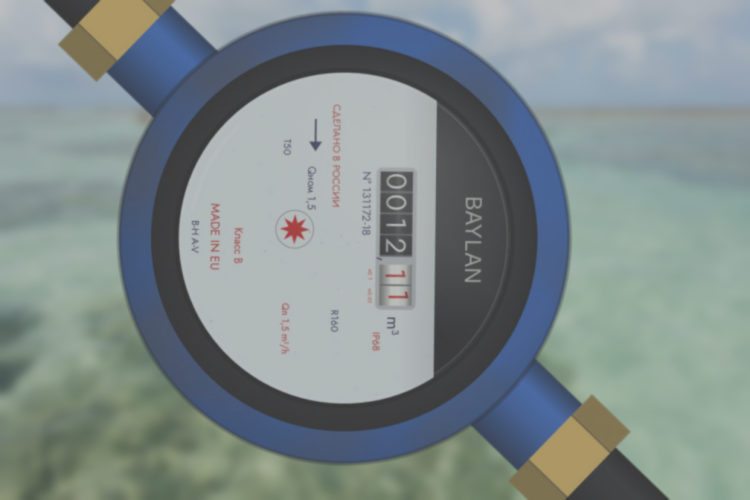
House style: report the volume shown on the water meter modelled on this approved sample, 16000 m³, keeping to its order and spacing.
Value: 12.11 m³
